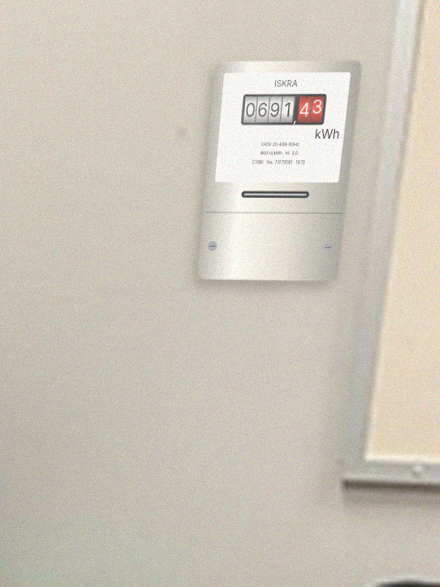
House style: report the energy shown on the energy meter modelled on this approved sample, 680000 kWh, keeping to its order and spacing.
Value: 691.43 kWh
